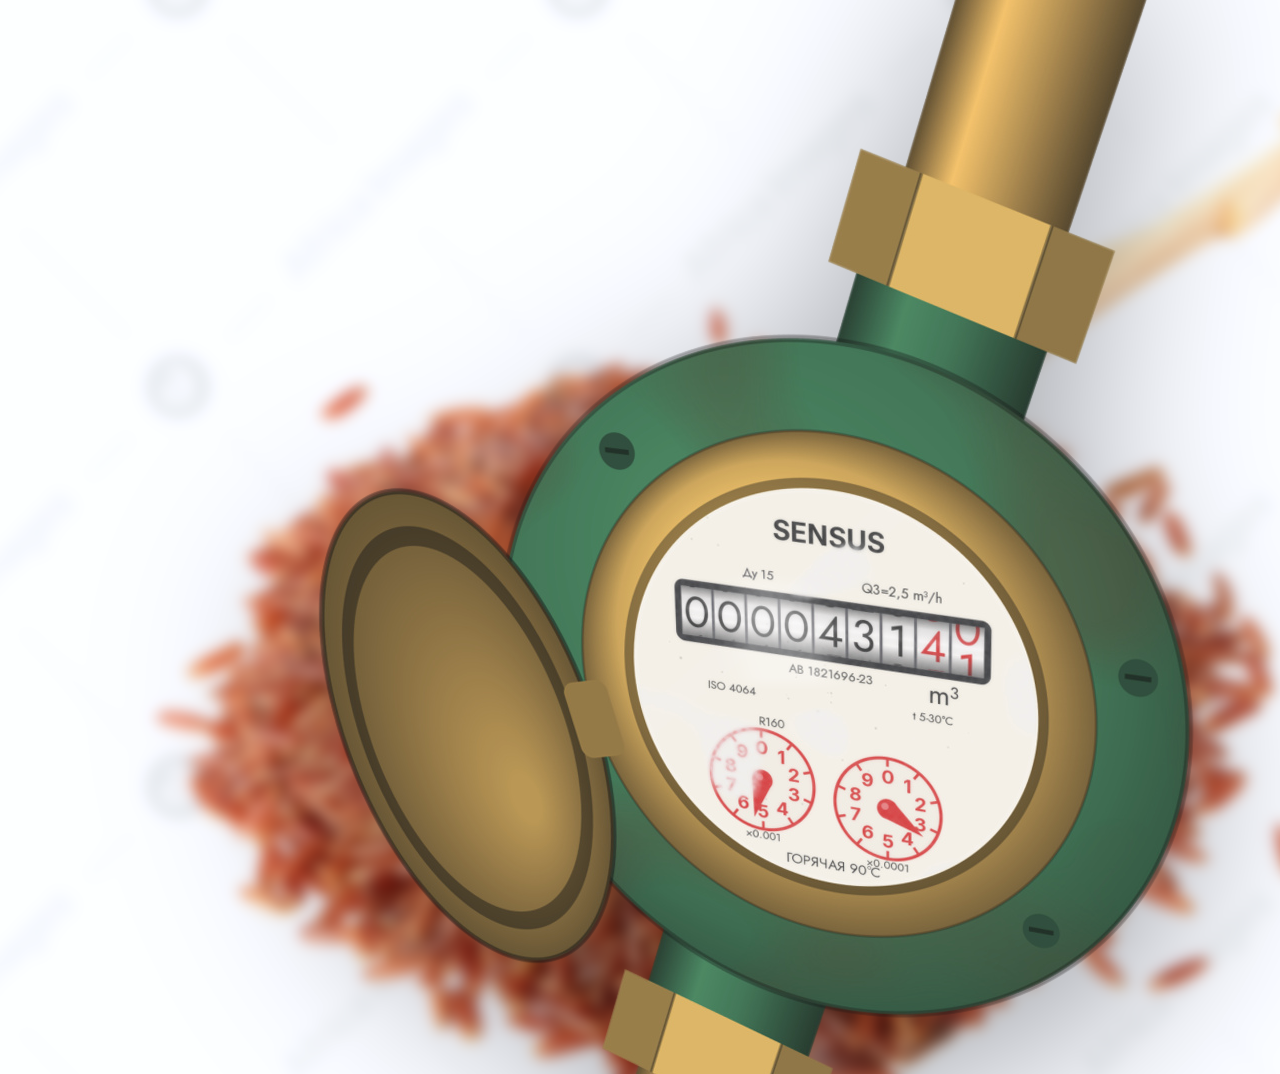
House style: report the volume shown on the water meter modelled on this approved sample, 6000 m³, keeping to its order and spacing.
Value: 431.4053 m³
